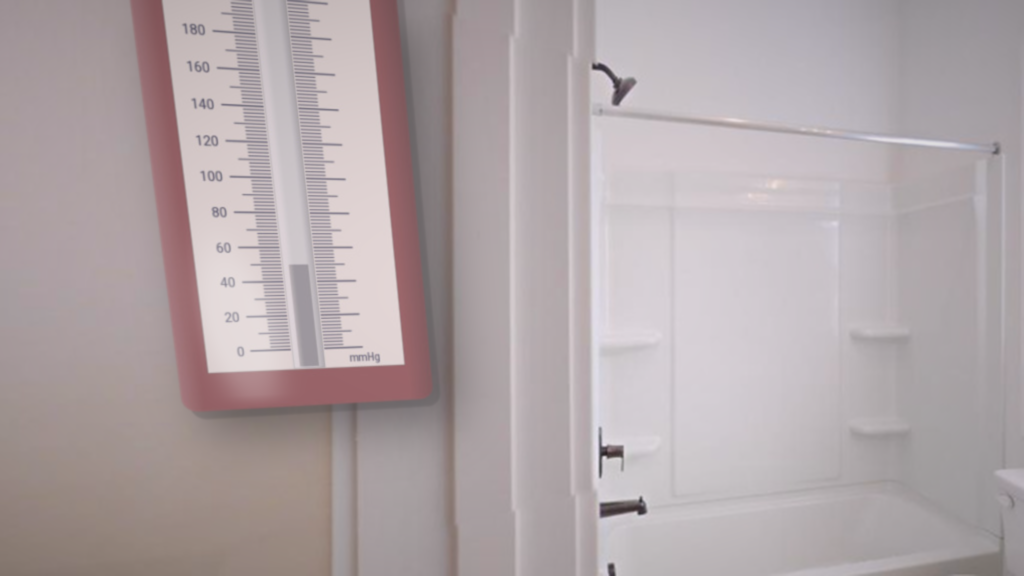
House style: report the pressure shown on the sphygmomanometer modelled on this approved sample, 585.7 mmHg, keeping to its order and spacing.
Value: 50 mmHg
